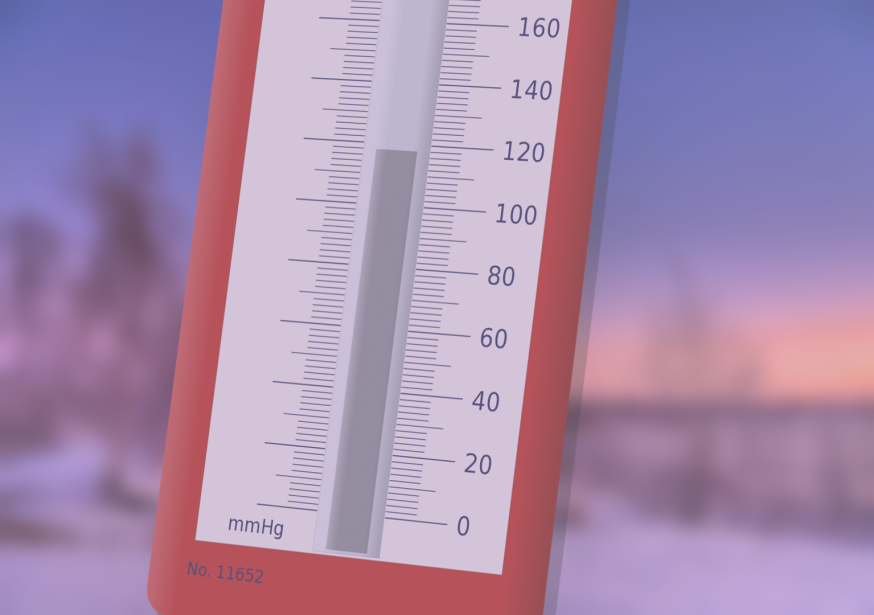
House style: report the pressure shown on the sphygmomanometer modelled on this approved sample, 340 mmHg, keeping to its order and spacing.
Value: 118 mmHg
